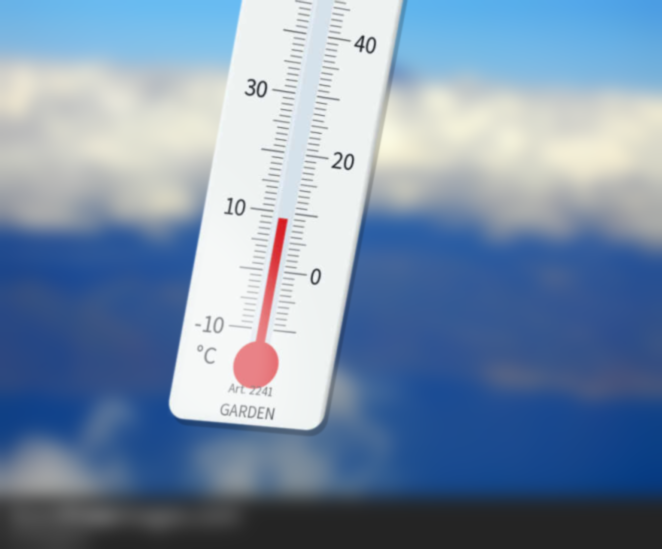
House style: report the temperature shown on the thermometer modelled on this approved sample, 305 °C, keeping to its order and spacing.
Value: 9 °C
